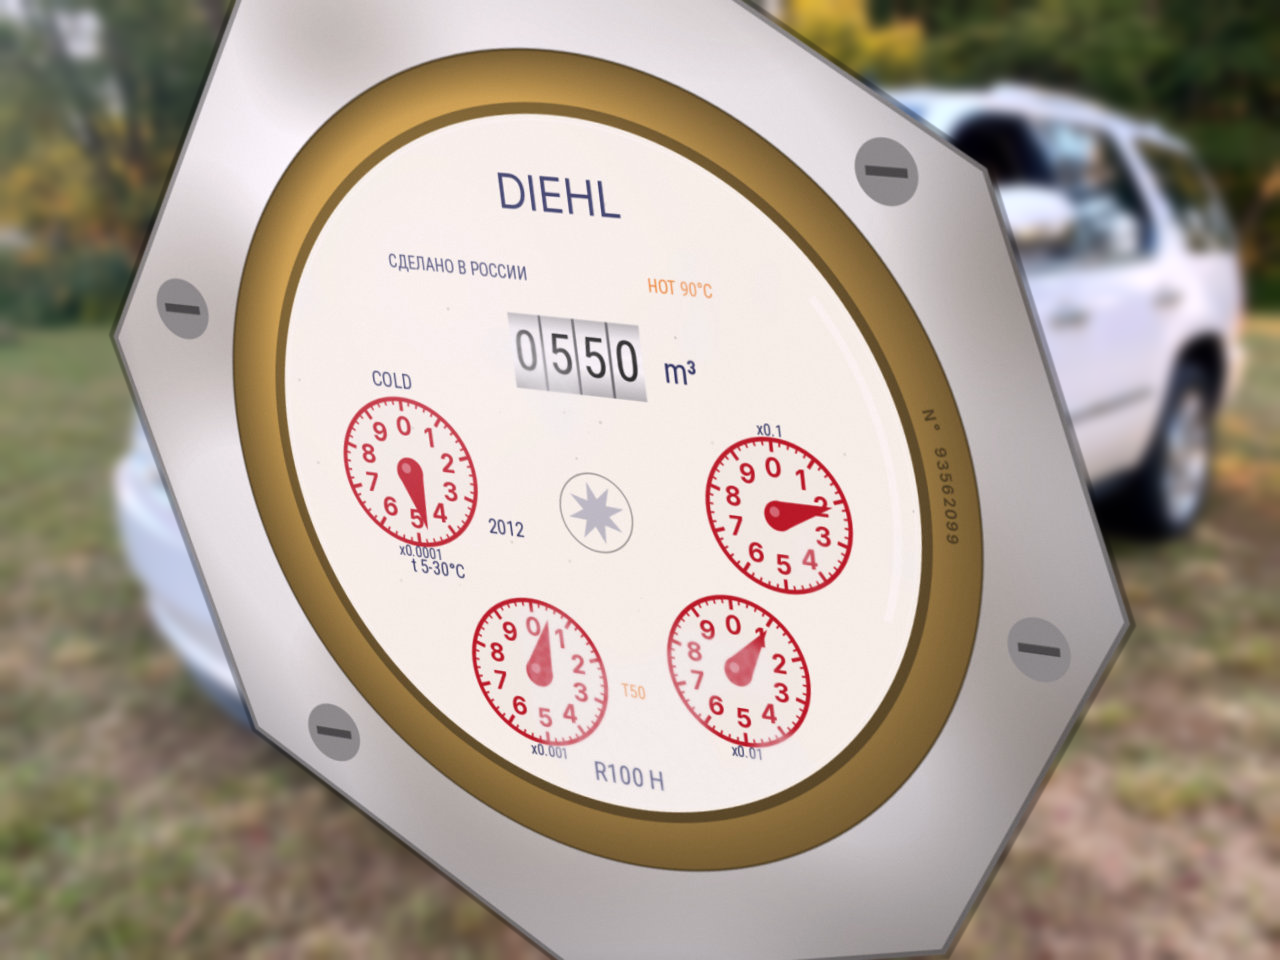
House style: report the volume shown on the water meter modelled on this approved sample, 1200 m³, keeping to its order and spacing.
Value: 550.2104 m³
